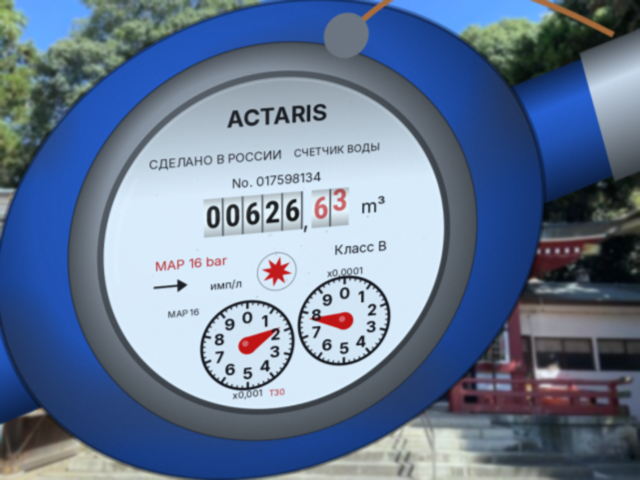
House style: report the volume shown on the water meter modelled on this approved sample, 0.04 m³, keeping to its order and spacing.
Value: 626.6317 m³
